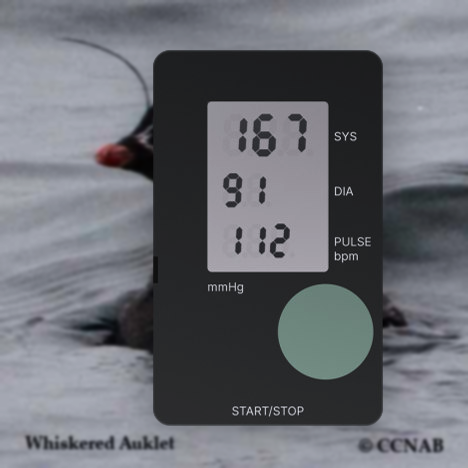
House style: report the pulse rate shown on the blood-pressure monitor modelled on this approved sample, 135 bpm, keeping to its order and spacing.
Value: 112 bpm
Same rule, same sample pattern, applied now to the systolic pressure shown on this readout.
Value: 167 mmHg
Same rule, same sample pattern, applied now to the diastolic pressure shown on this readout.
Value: 91 mmHg
